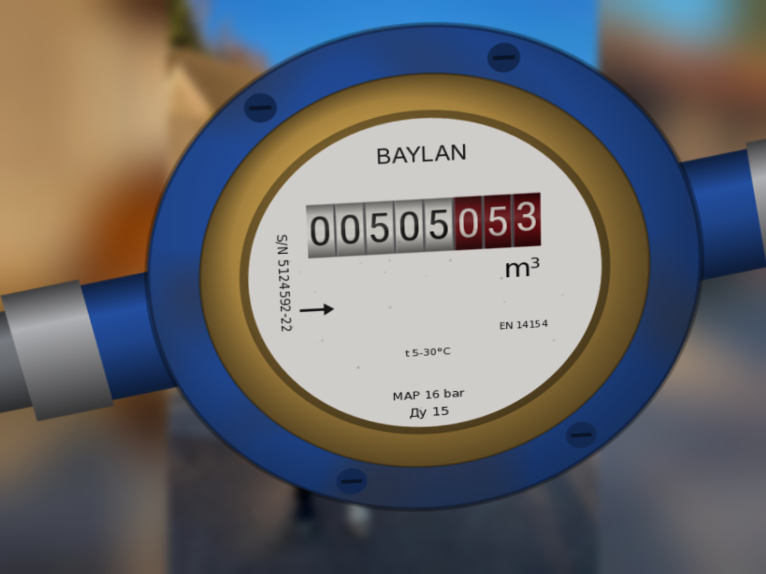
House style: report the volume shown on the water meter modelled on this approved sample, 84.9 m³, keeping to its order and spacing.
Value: 505.053 m³
